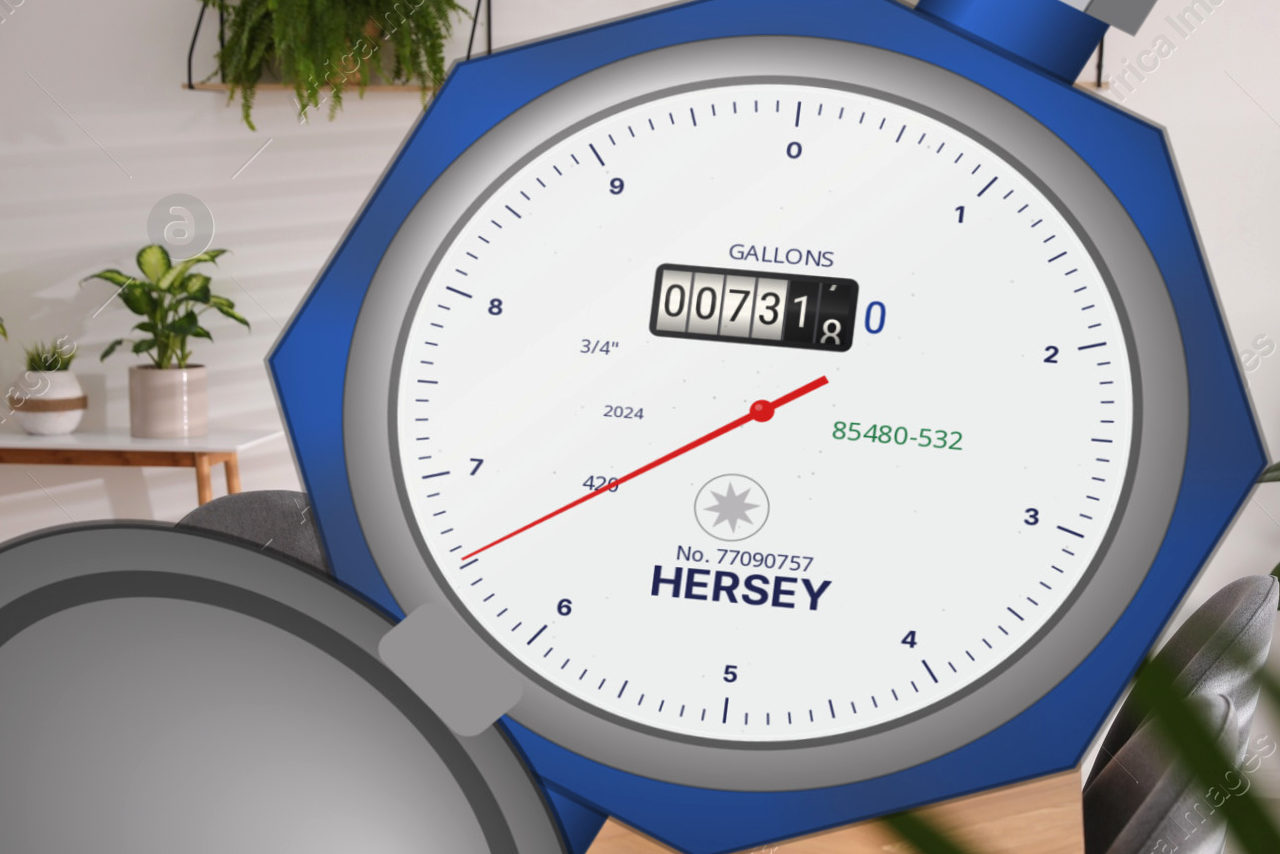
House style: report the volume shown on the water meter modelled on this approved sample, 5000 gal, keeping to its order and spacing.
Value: 73176.5 gal
